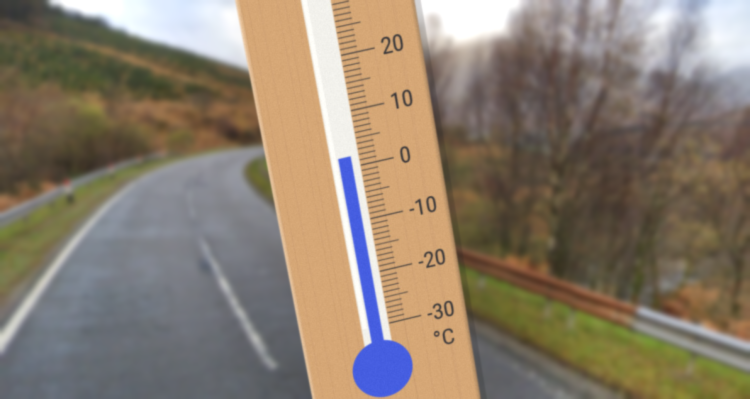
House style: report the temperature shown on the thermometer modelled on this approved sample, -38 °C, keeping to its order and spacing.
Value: 2 °C
